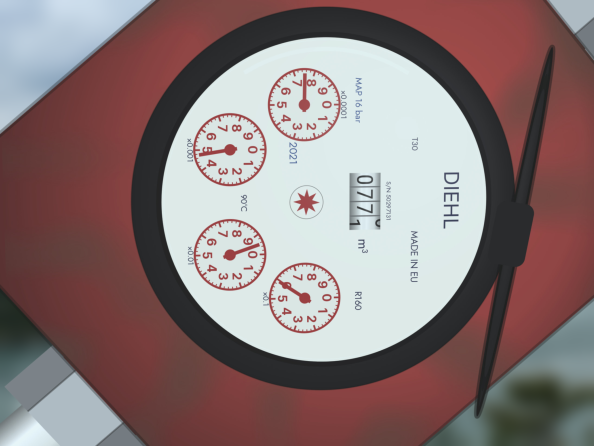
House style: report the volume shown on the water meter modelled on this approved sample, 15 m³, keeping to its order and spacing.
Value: 770.5947 m³
